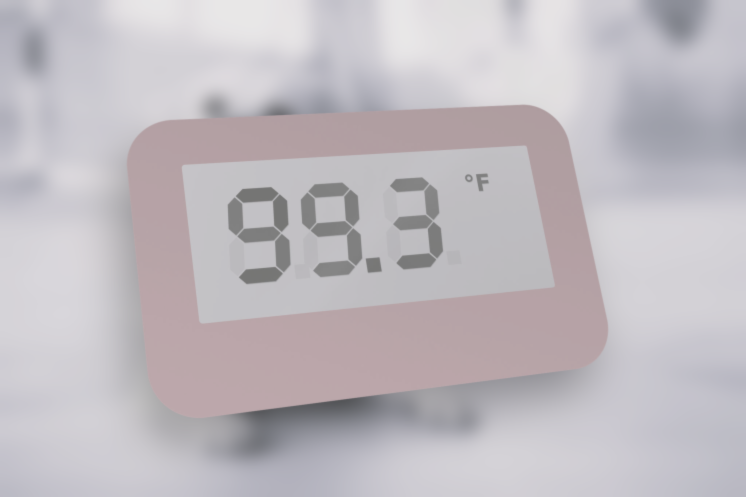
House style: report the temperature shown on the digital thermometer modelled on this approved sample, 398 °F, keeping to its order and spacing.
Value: 99.3 °F
